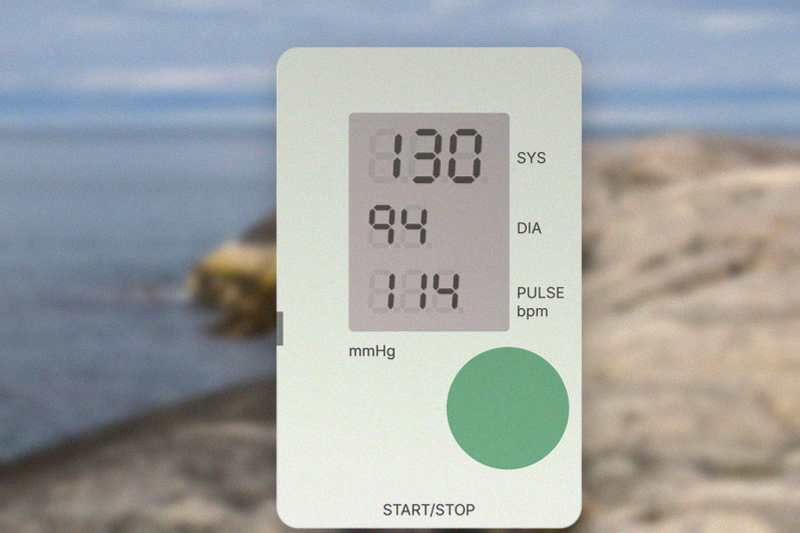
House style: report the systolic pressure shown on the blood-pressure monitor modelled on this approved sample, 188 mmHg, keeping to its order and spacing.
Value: 130 mmHg
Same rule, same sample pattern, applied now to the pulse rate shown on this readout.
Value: 114 bpm
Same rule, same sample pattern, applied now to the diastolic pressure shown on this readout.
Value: 94 mmHg
